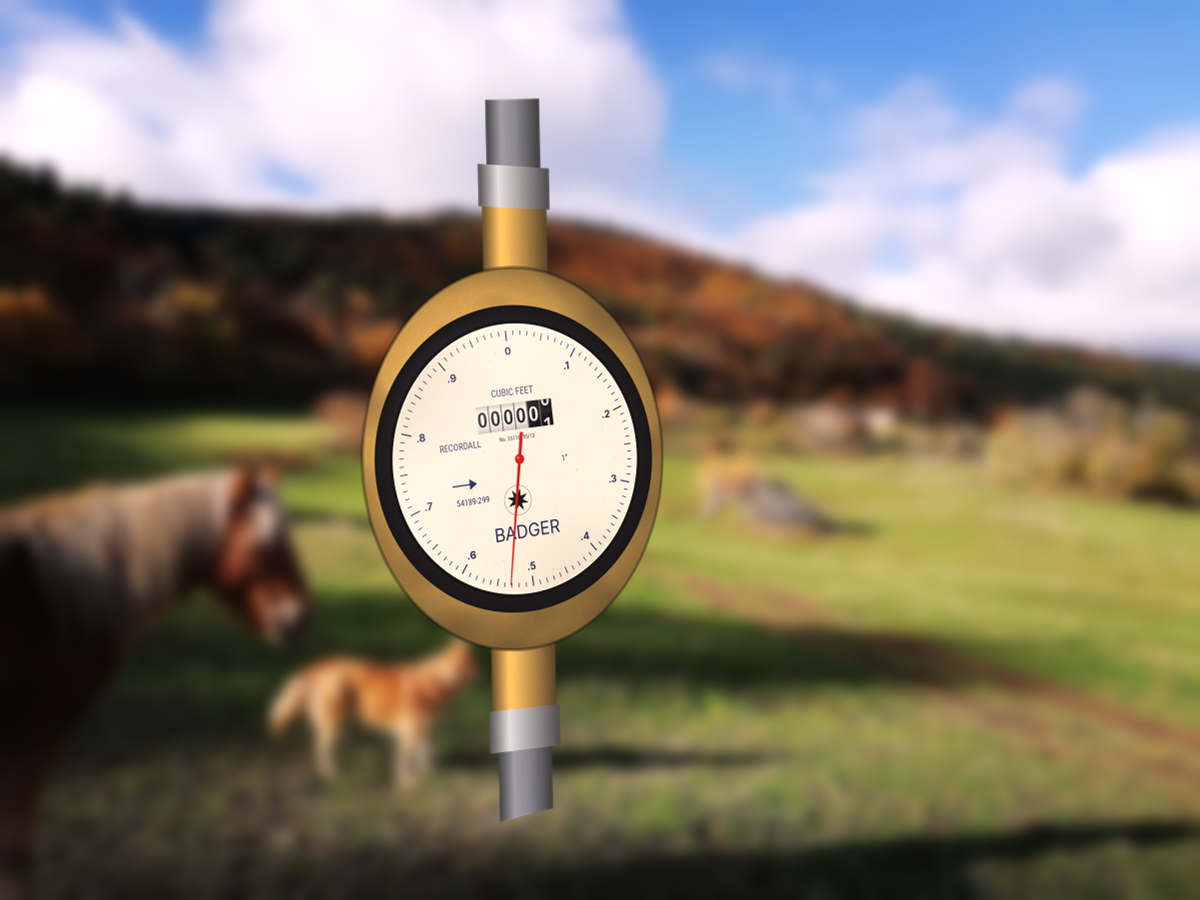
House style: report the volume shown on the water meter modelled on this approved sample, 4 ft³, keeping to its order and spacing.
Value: 0.53 ft³
